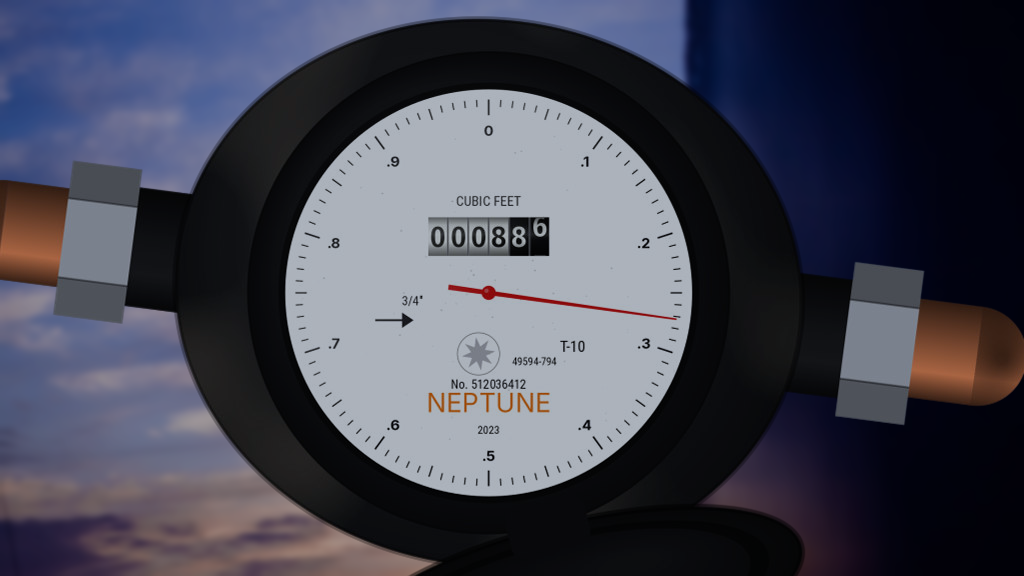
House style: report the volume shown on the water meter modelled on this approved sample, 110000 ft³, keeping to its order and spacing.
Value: 886.27 ft³
